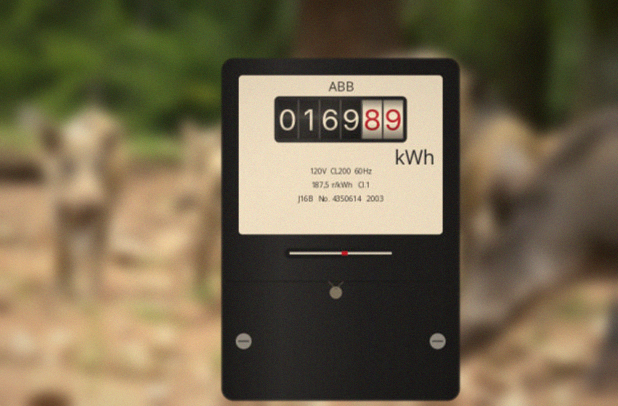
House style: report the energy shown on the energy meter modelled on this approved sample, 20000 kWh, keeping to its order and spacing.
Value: 169.89 kWh
